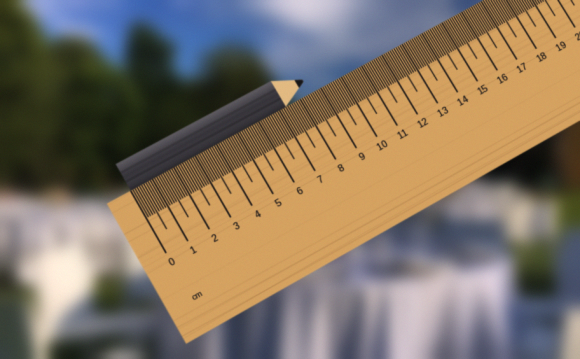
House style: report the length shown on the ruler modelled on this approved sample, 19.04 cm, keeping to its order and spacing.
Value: 8.5 cm
